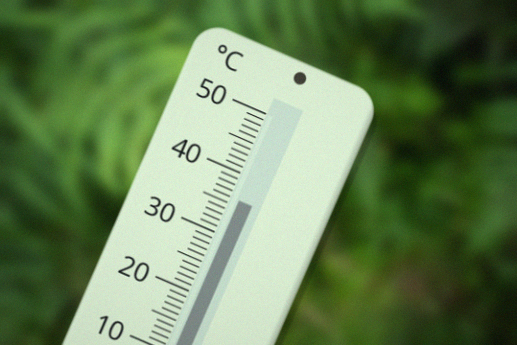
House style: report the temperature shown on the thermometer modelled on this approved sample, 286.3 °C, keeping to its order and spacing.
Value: 36 °C
